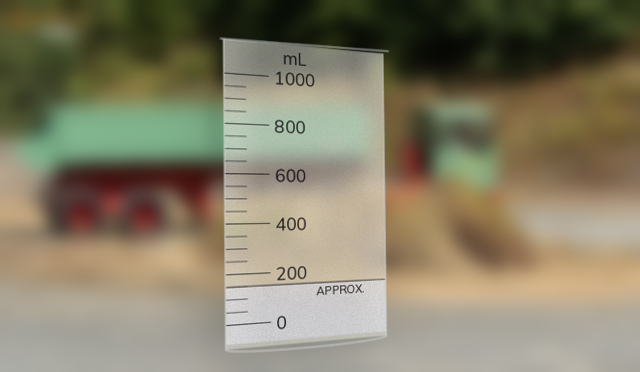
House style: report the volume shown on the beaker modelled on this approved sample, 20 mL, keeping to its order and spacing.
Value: 150 mL
